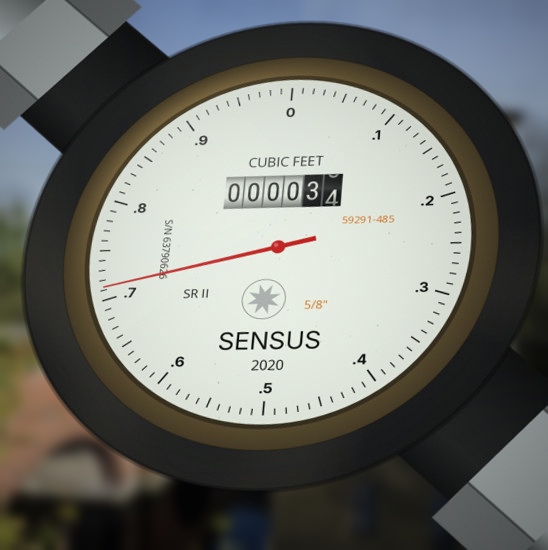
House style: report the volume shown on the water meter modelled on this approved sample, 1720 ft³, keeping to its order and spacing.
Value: 33.71 ft³
